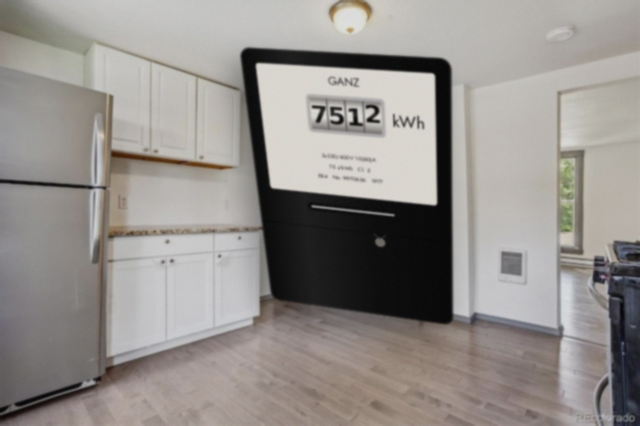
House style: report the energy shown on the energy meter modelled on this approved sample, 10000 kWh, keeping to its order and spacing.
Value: 7512 kWh
